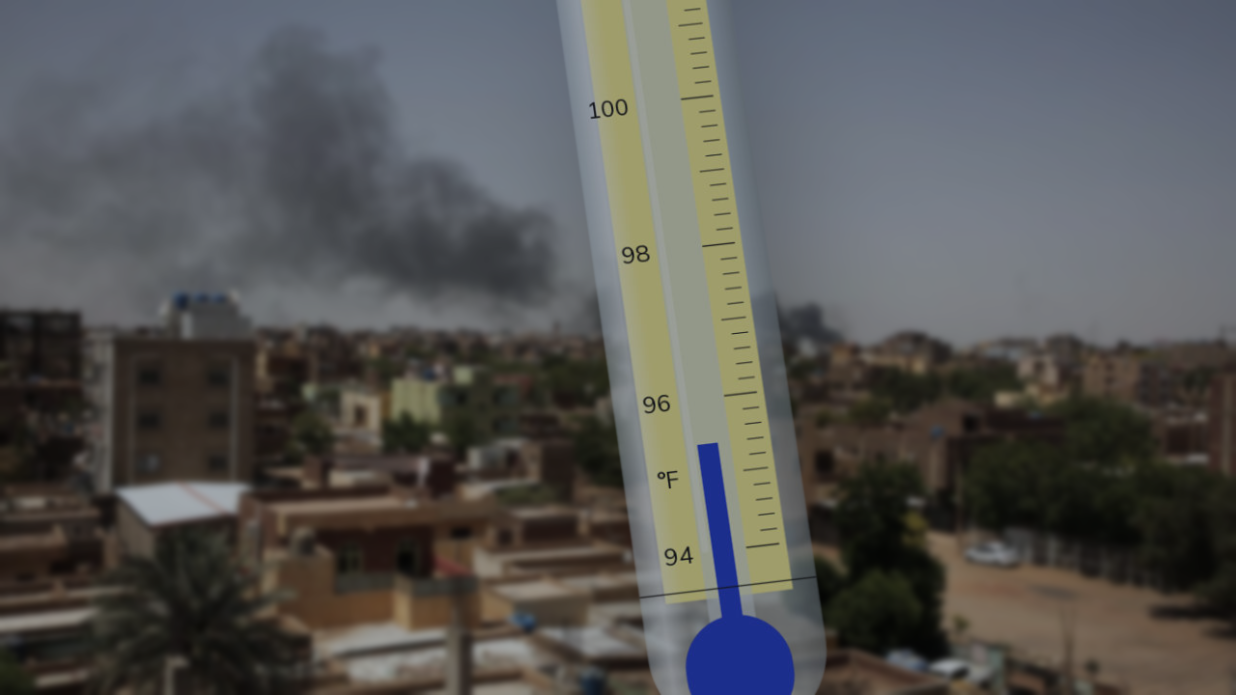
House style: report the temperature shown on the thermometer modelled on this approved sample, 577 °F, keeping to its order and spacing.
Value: 95.4 °F
